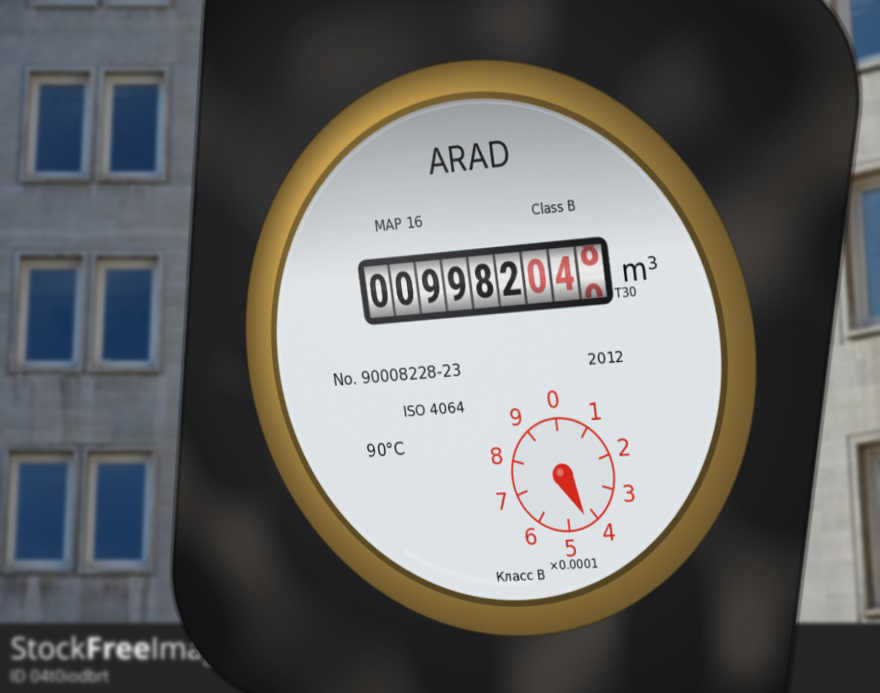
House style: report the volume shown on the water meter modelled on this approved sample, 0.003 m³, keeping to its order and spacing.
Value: 9982.0484 m³
